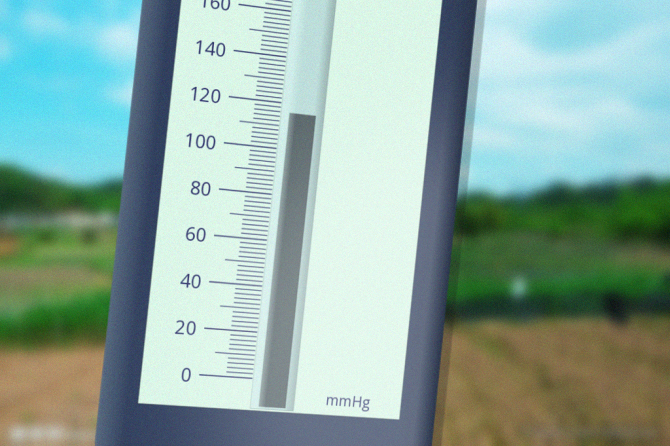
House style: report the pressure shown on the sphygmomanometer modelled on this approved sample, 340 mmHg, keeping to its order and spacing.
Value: 116 mmHg
